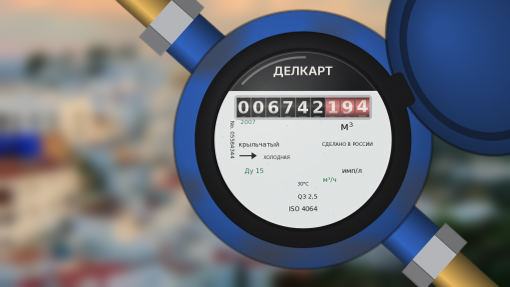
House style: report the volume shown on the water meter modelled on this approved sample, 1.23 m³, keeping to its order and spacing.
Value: 6742.194 m³
